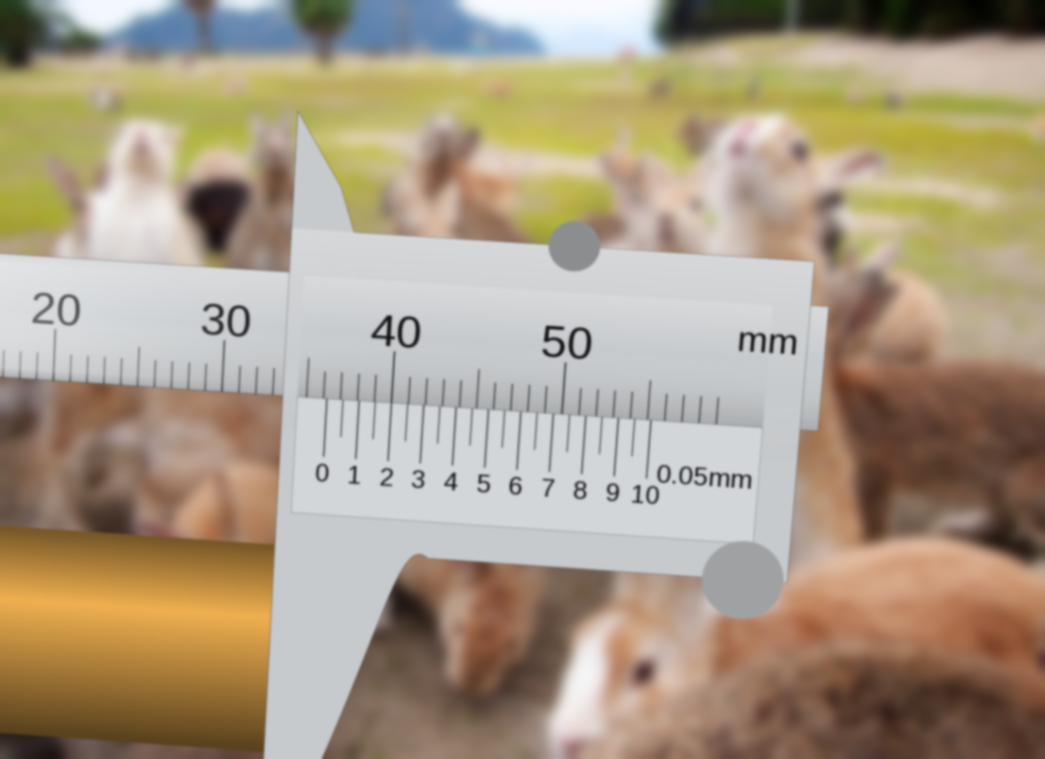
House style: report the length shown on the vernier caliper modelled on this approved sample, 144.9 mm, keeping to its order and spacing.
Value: 36.2 mm
